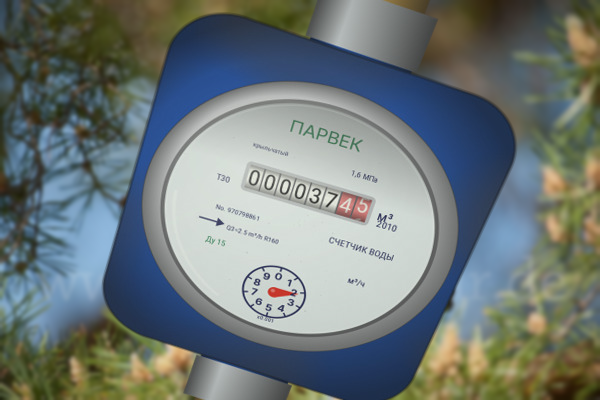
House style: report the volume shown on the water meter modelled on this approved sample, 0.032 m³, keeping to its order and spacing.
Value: 37.452 m³
